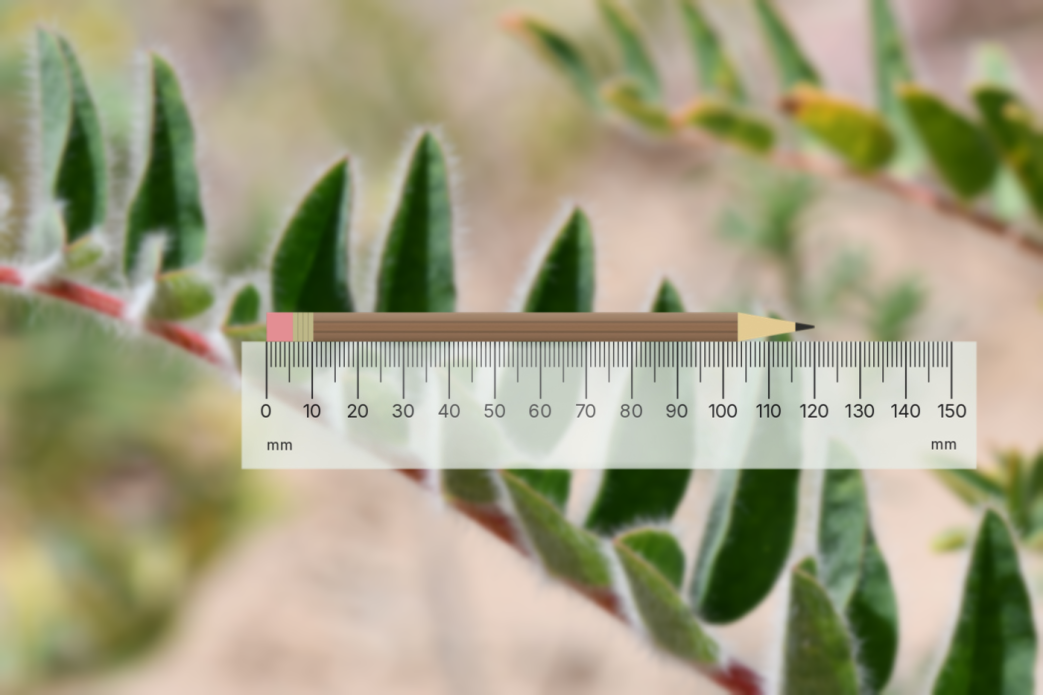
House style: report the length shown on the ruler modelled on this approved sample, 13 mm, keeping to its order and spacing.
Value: 120 mm
